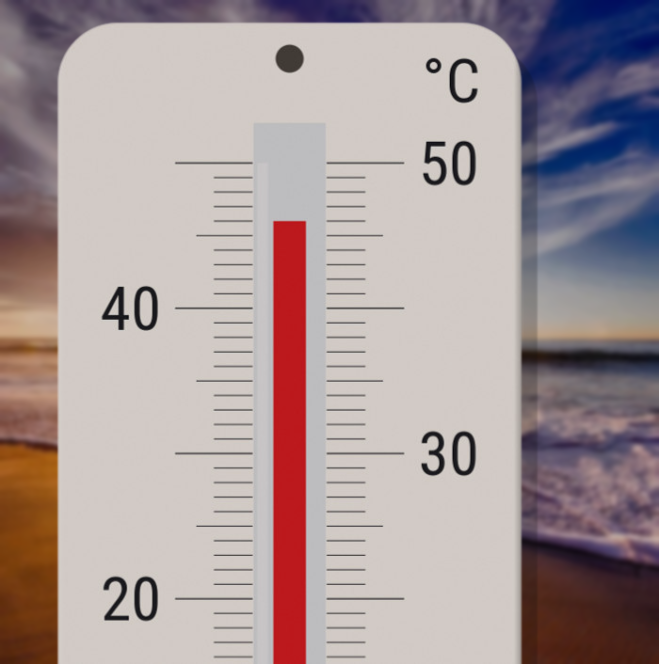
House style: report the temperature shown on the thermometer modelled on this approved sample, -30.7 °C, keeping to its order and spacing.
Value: 46 °C
